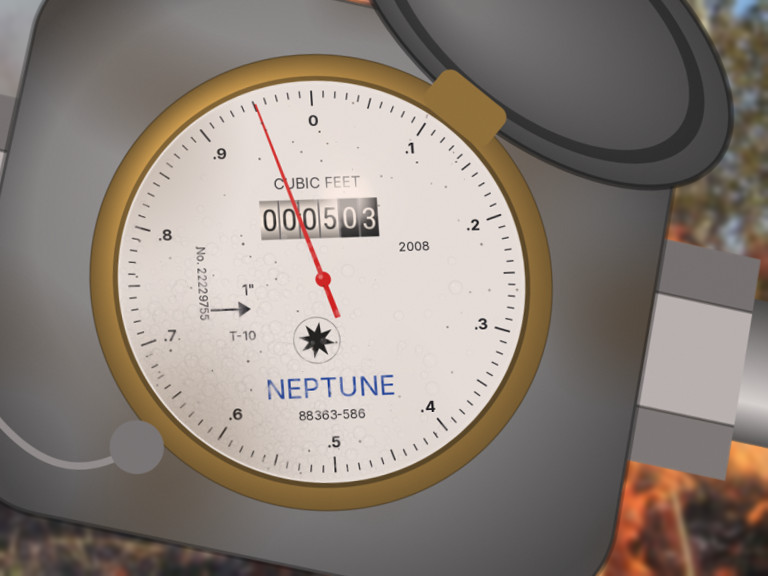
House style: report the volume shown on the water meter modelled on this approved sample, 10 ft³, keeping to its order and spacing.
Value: 502.95 ft³
